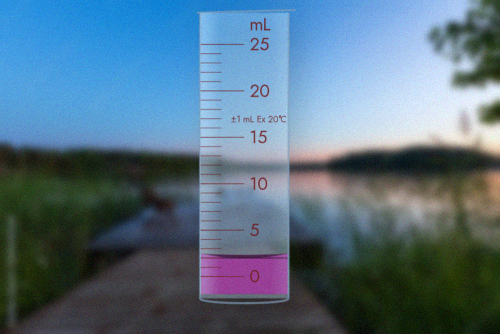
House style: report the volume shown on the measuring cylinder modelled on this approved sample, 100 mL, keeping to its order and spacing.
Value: 2 mL
